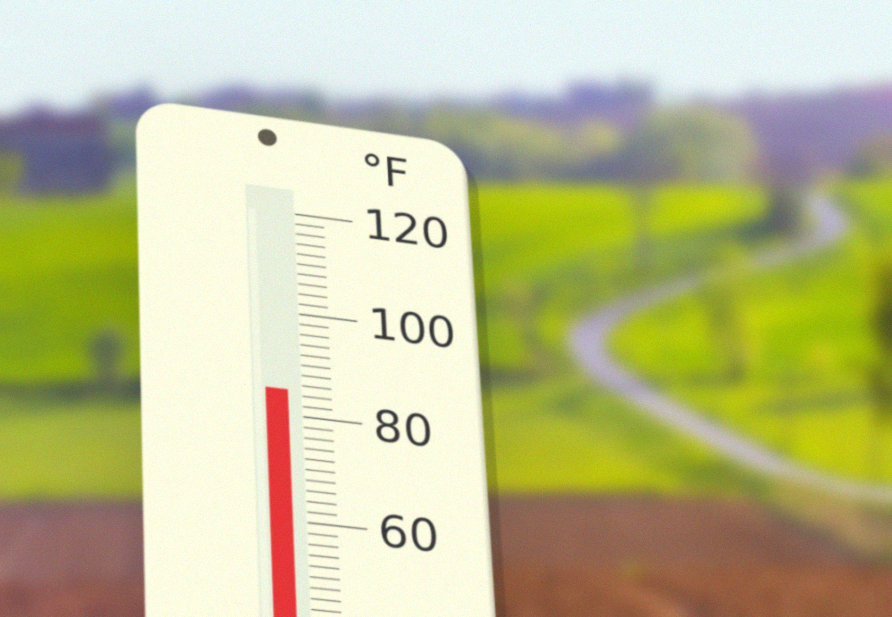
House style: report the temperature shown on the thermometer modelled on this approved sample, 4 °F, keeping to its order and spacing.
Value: 85 °F
